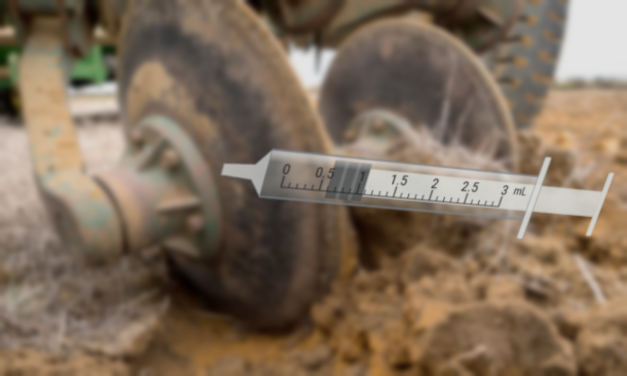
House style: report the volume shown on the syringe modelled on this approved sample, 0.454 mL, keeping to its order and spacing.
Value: 0.6 mL
